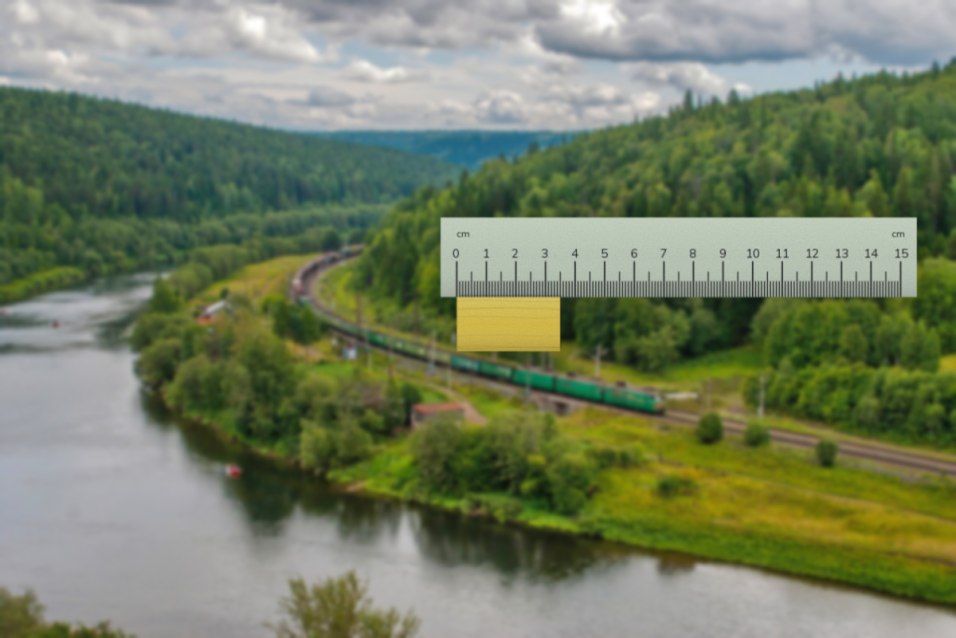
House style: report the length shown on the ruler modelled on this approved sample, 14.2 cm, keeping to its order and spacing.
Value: 3.5 cm
